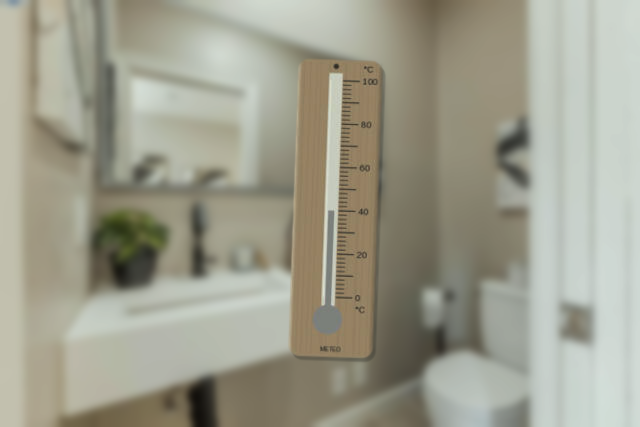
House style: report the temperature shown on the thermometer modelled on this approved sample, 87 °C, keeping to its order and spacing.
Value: 40 °C
